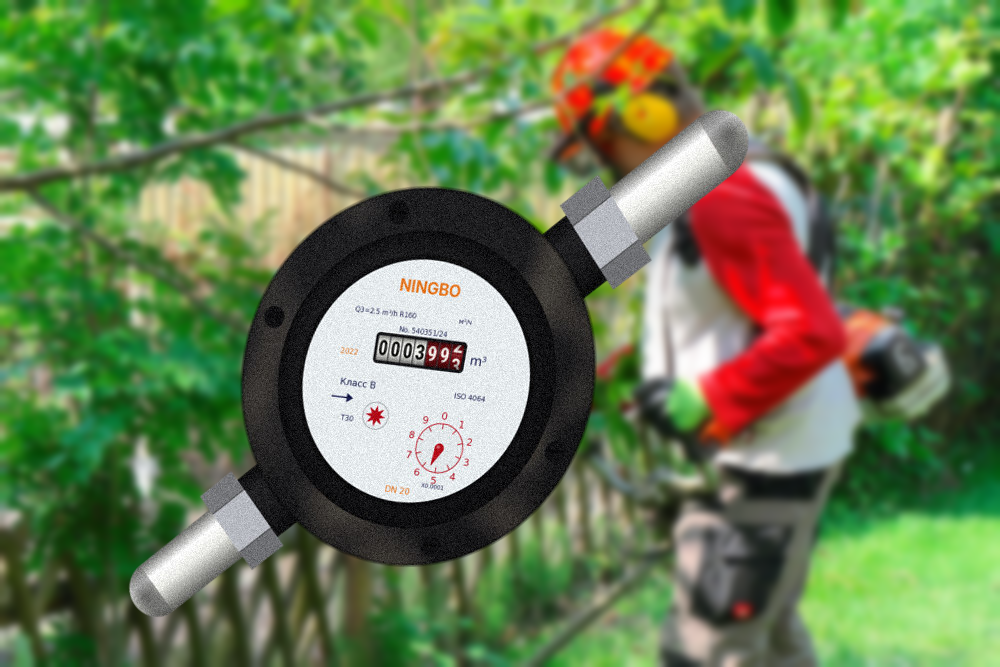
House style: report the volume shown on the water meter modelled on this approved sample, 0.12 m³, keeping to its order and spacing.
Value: 3.9925 m³
